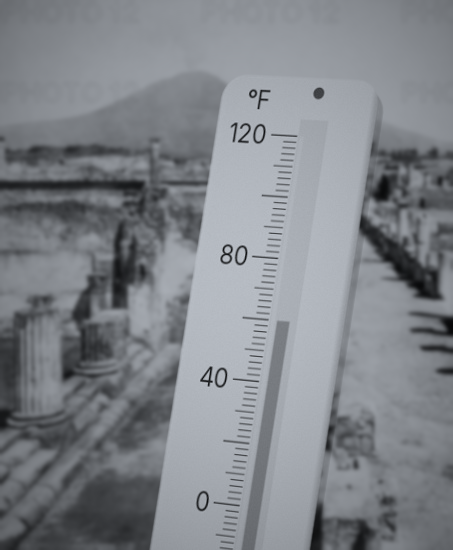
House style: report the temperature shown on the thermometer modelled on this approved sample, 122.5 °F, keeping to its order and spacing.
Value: 60 °F
